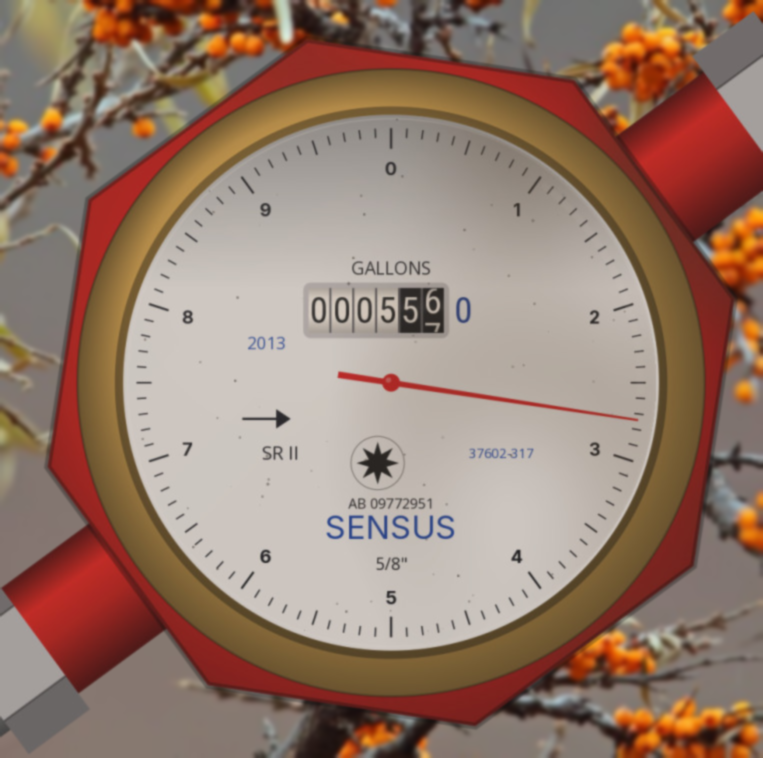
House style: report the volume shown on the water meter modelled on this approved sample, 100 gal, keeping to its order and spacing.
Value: 5562.7 gal
